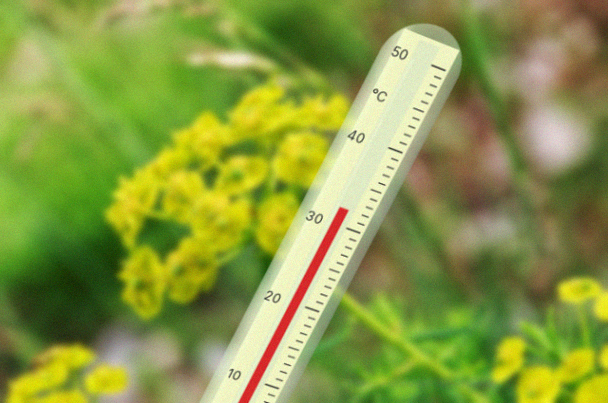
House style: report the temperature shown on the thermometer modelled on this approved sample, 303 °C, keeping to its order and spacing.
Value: 32 °C
